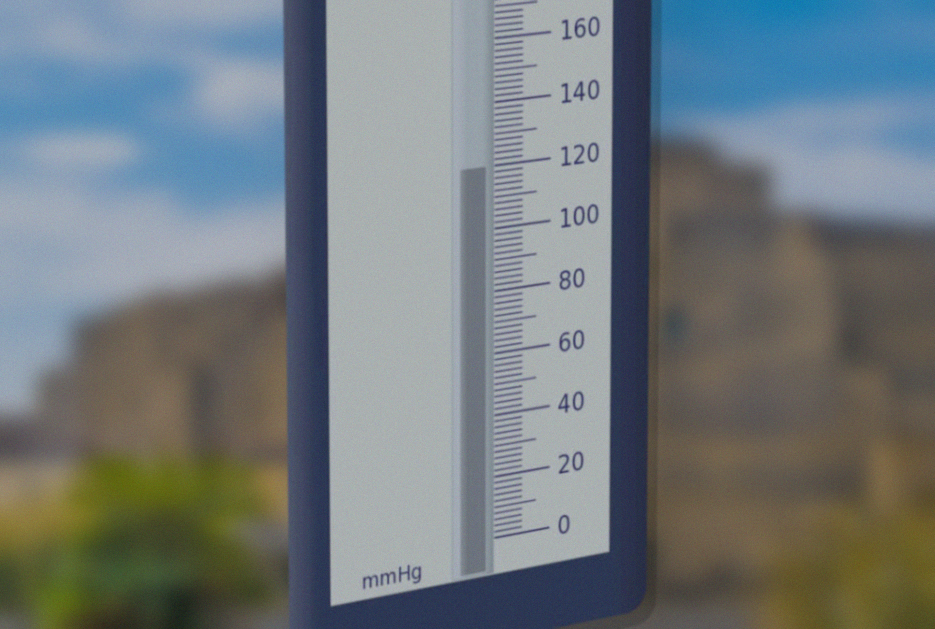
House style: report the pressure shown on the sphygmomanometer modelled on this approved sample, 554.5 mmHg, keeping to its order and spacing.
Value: 120 mmHg
